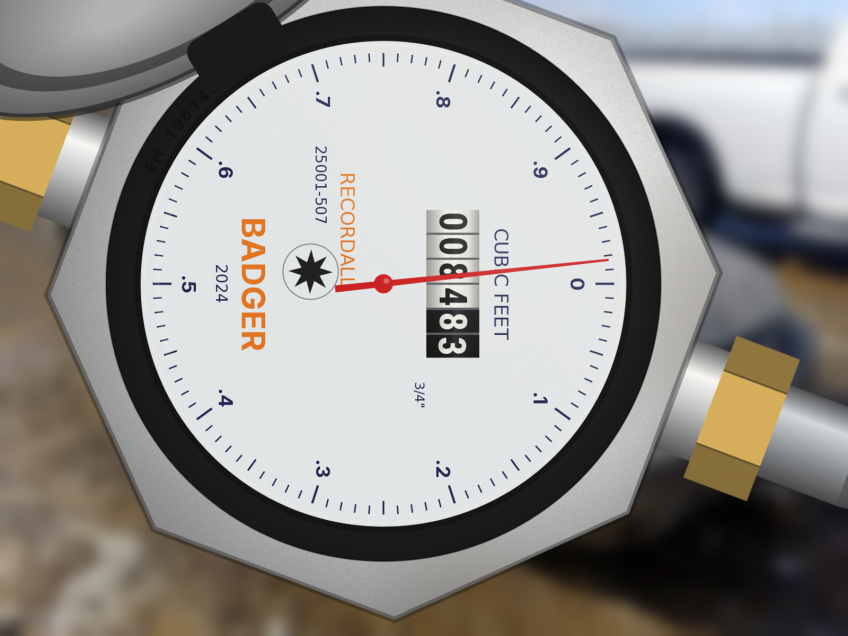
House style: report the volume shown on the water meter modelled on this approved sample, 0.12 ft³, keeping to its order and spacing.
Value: 8482.98 ft³
